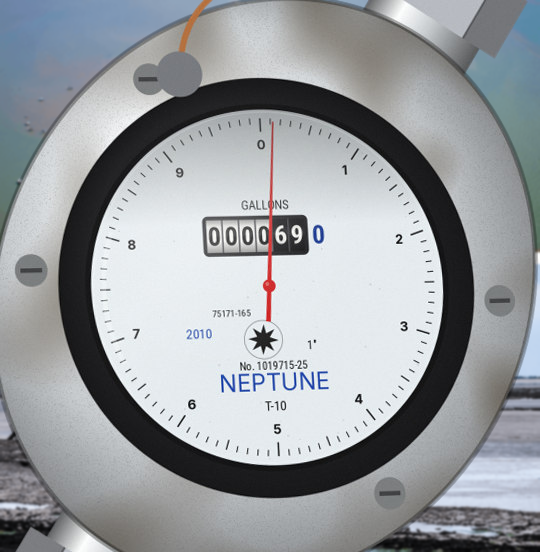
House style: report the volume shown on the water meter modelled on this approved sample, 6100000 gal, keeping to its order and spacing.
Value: 690.1 gal
